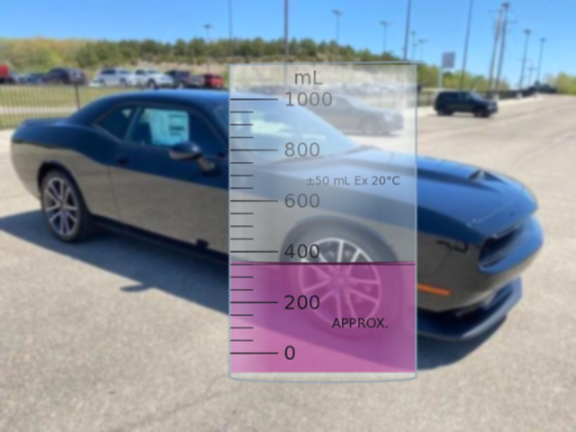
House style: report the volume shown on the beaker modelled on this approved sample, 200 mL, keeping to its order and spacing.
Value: 350 mL
